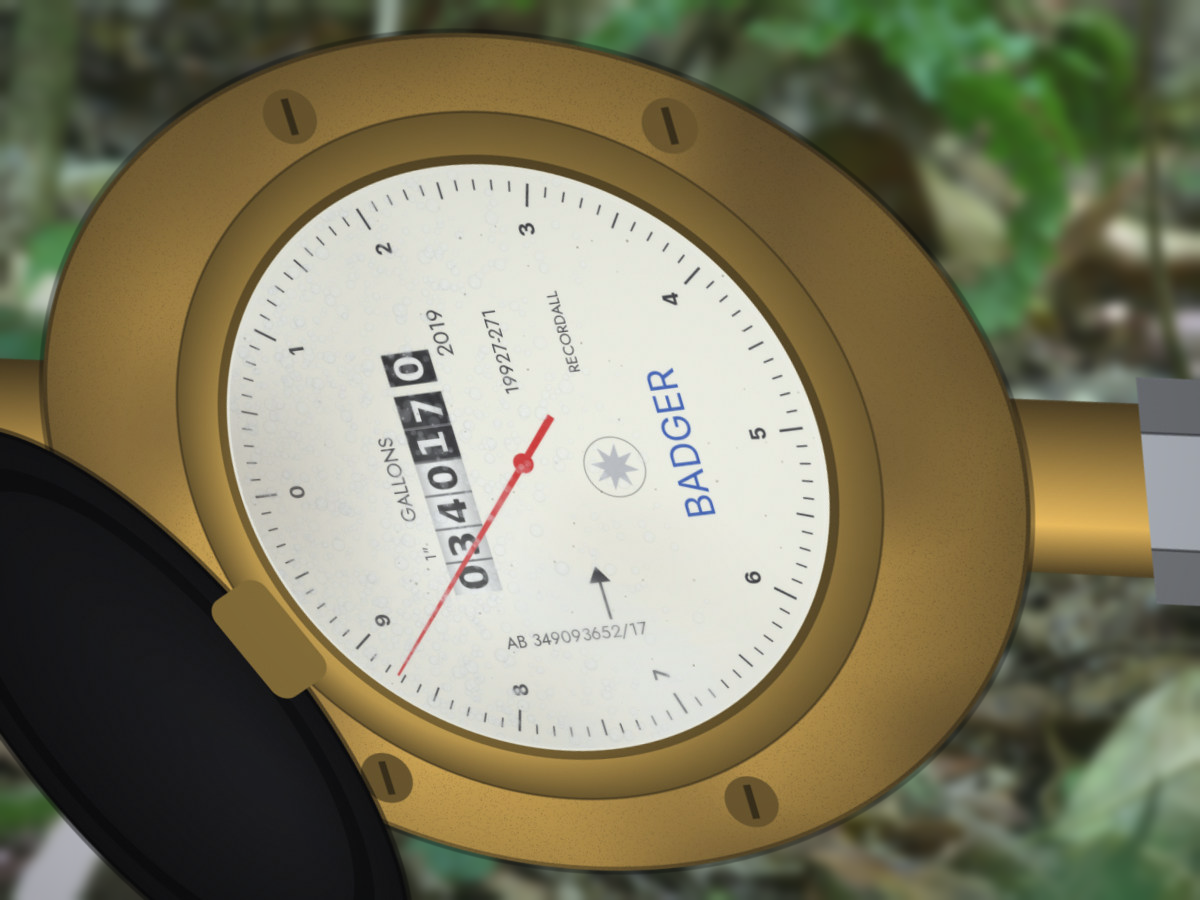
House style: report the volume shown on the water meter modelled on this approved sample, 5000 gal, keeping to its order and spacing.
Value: 340168.7 gal
